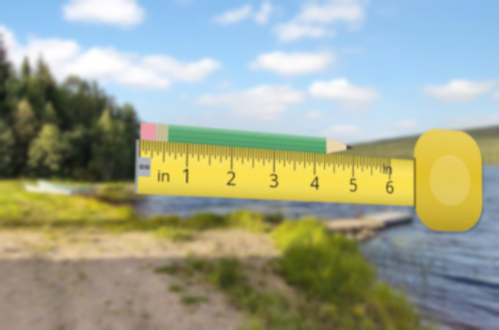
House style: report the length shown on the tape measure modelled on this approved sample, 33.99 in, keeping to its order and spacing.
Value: 5 in
